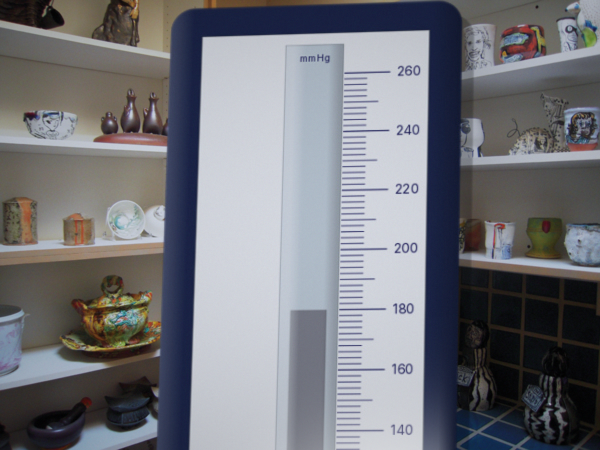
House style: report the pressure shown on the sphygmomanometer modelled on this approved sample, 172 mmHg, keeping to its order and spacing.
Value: 180 mmHg
